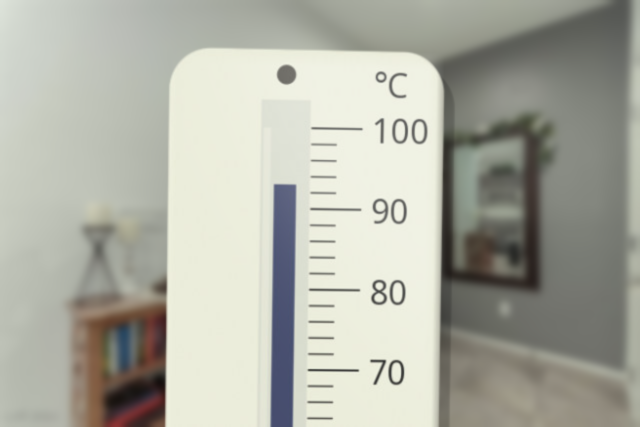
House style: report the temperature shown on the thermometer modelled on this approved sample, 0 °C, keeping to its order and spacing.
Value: 93 °C
